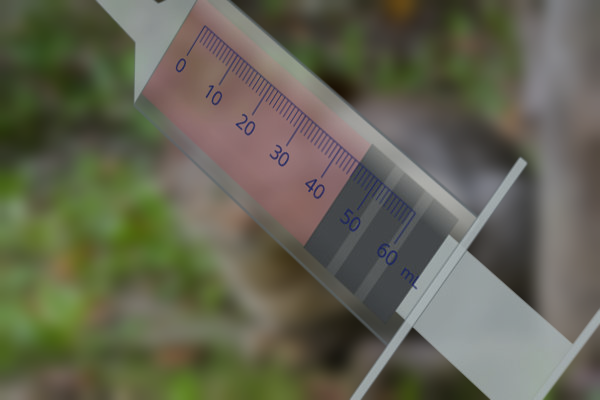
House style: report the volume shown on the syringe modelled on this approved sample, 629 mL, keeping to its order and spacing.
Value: 45 mL
